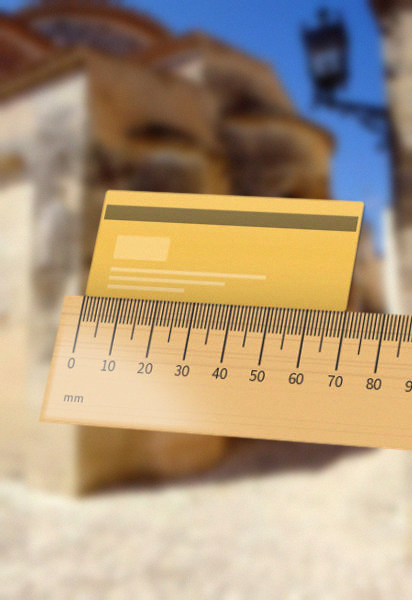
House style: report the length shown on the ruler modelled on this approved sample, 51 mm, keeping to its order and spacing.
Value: 70 mm
